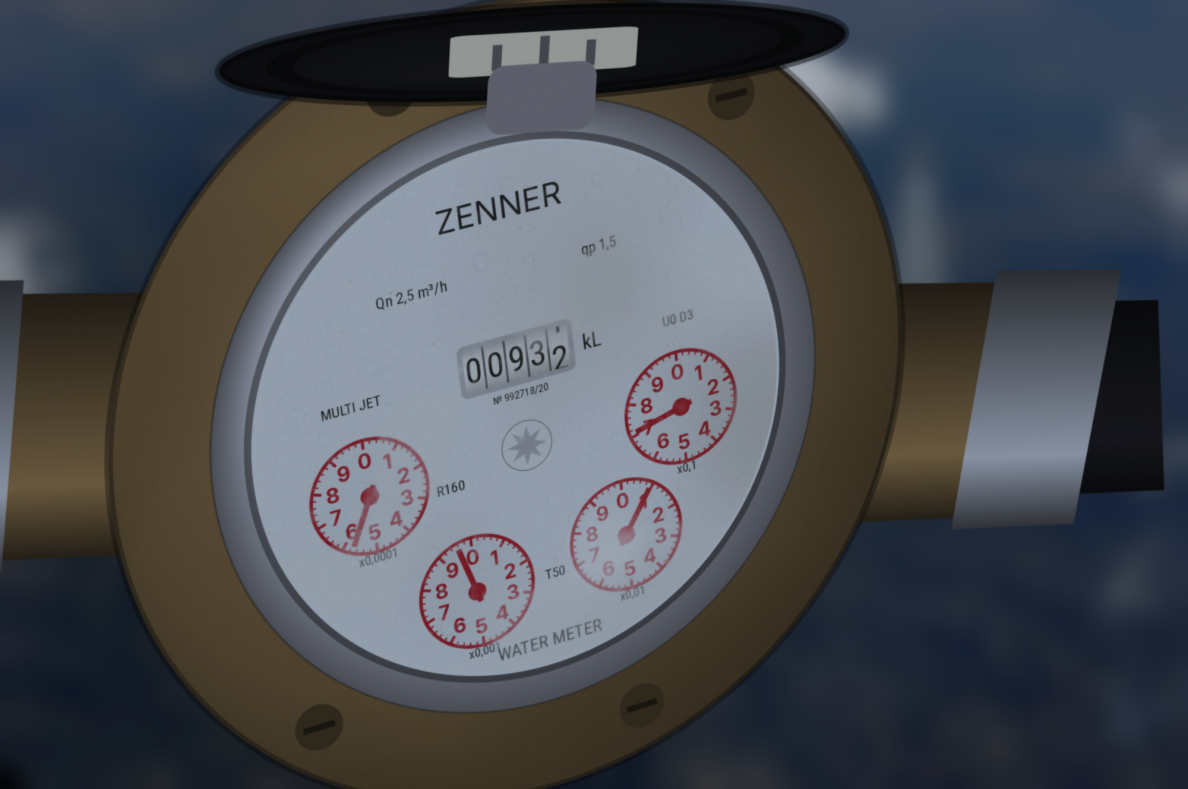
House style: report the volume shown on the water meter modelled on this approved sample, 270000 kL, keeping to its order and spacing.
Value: 931.7095 kL
